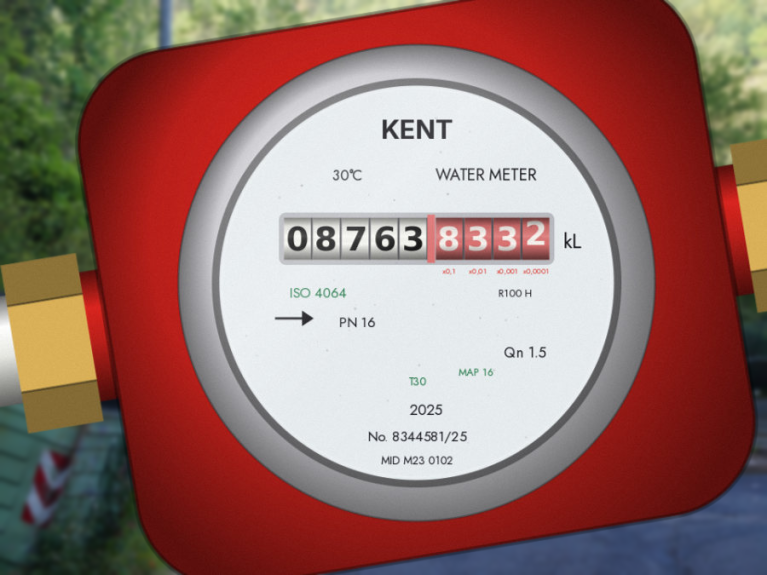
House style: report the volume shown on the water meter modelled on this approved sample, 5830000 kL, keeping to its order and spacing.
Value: 8763.8332 kL
